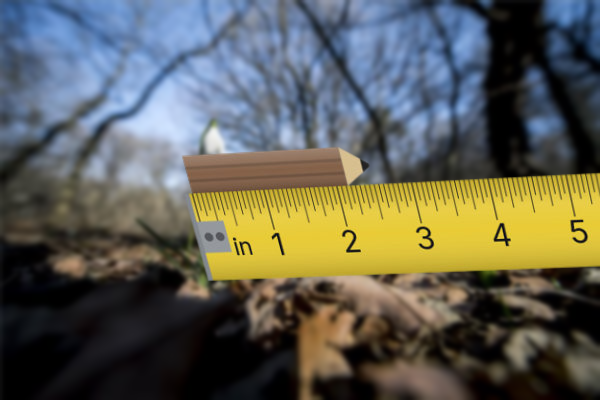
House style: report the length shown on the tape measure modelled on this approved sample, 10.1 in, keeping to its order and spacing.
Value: 2.5 in
